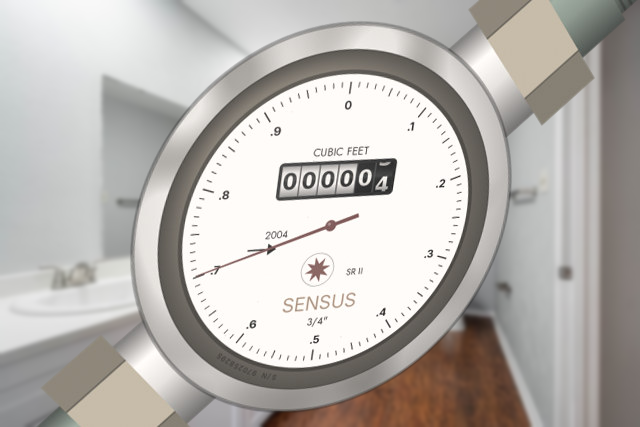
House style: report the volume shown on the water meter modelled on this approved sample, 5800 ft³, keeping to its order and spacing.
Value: 3.70 ft³
